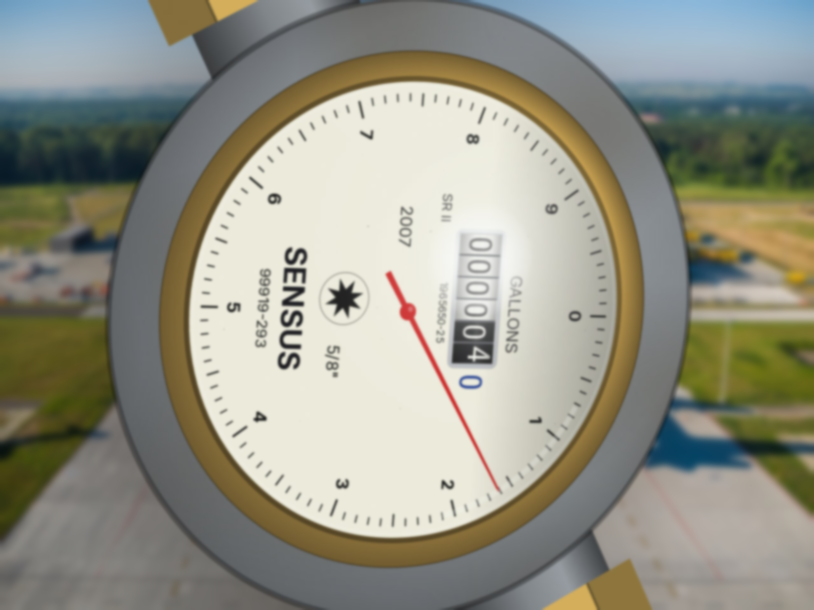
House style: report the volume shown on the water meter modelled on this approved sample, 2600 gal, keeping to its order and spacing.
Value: 41.6 gal
